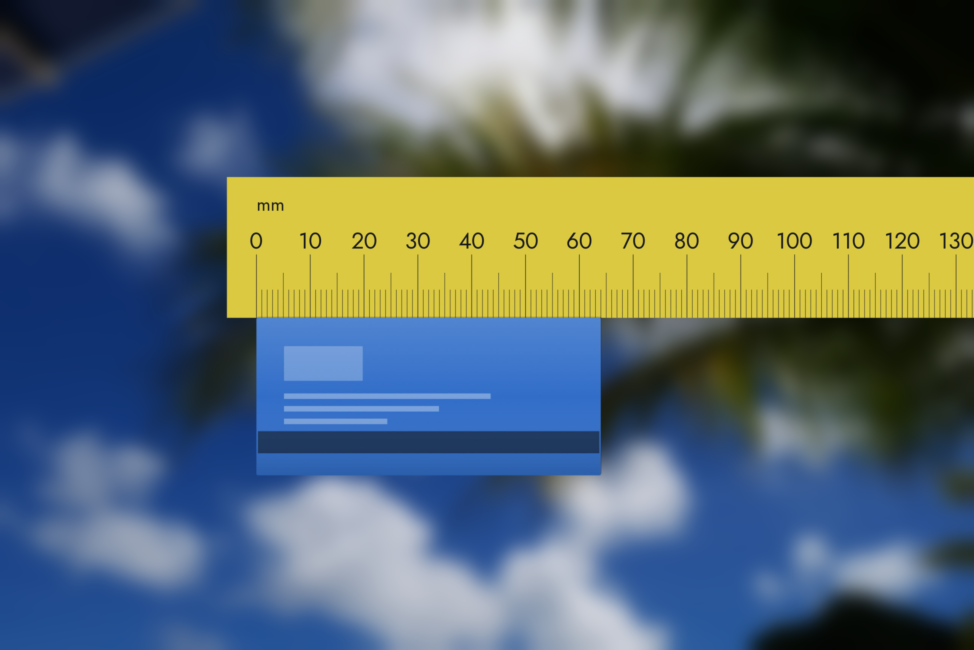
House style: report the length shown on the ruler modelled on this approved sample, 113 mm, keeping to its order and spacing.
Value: 64 mm
